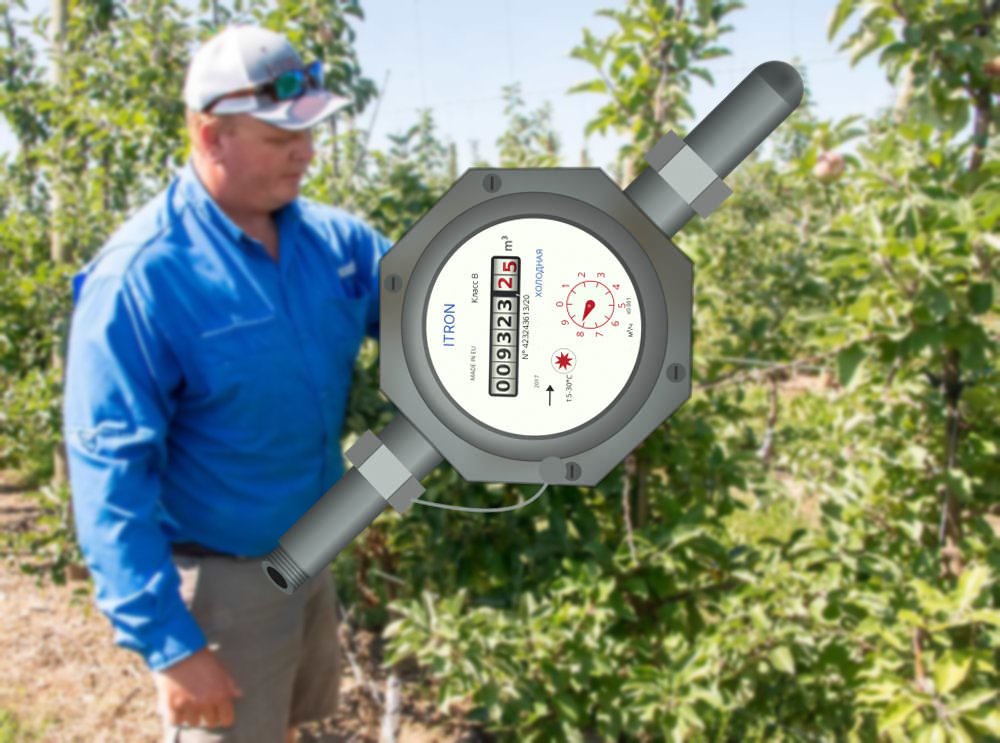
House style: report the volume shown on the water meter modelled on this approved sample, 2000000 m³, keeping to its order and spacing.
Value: 9323.248 m³
